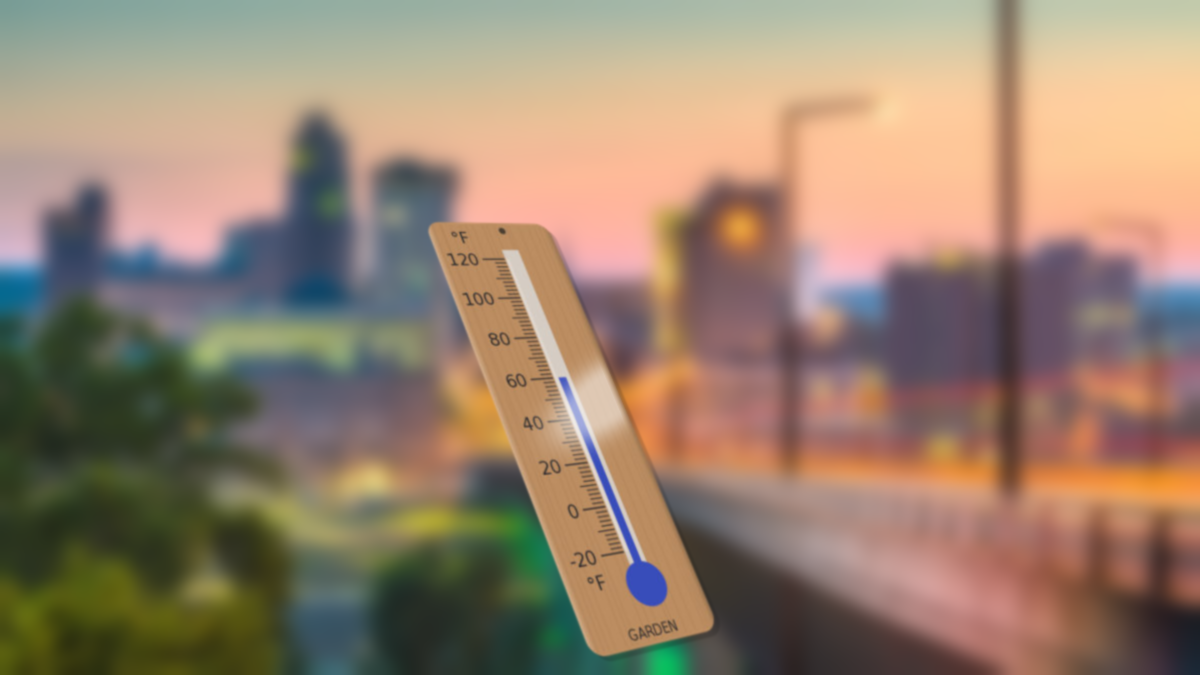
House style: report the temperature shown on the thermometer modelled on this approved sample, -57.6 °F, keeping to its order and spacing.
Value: 60 °F
